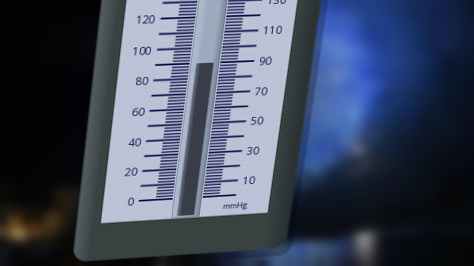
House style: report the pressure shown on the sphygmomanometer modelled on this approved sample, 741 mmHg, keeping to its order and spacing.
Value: 90 mmHg
